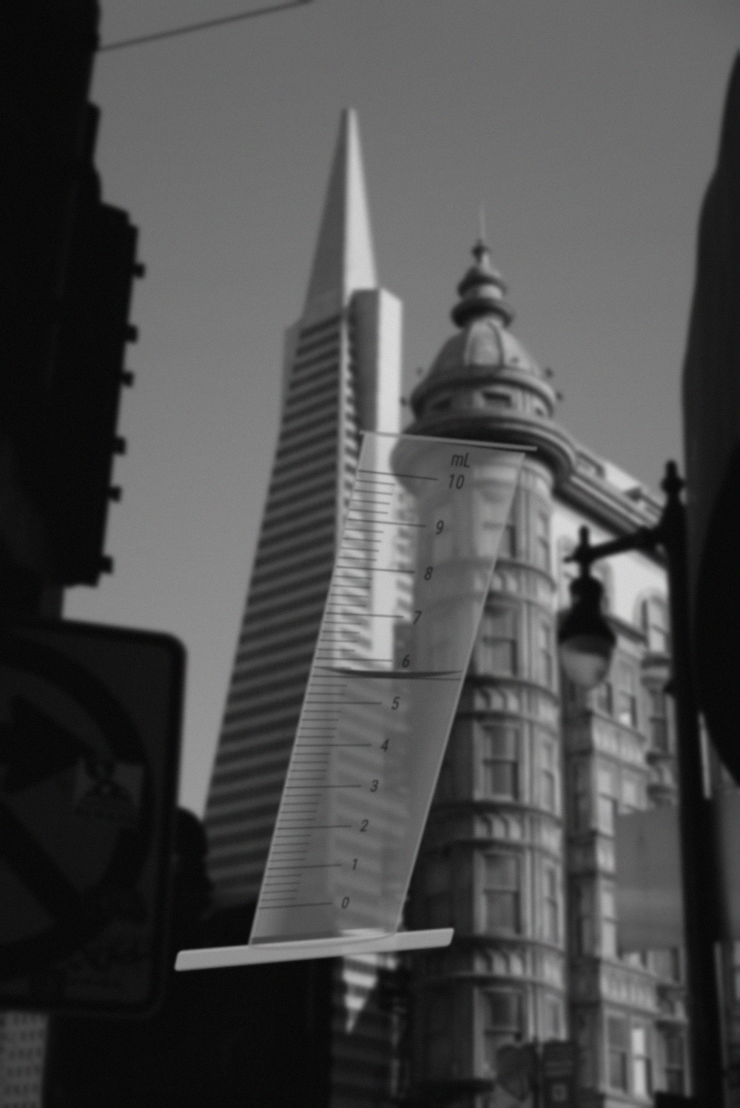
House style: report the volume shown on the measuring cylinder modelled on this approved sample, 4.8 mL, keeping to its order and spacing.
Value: 5.6 mL
